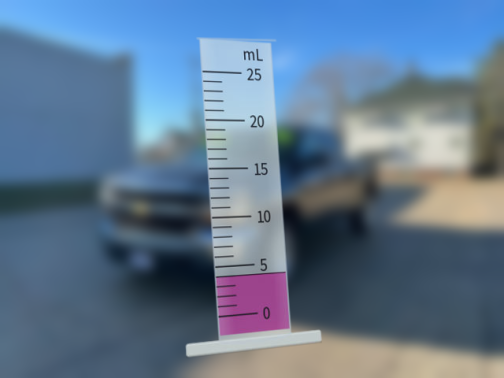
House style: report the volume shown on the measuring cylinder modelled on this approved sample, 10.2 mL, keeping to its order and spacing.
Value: 4 mL
